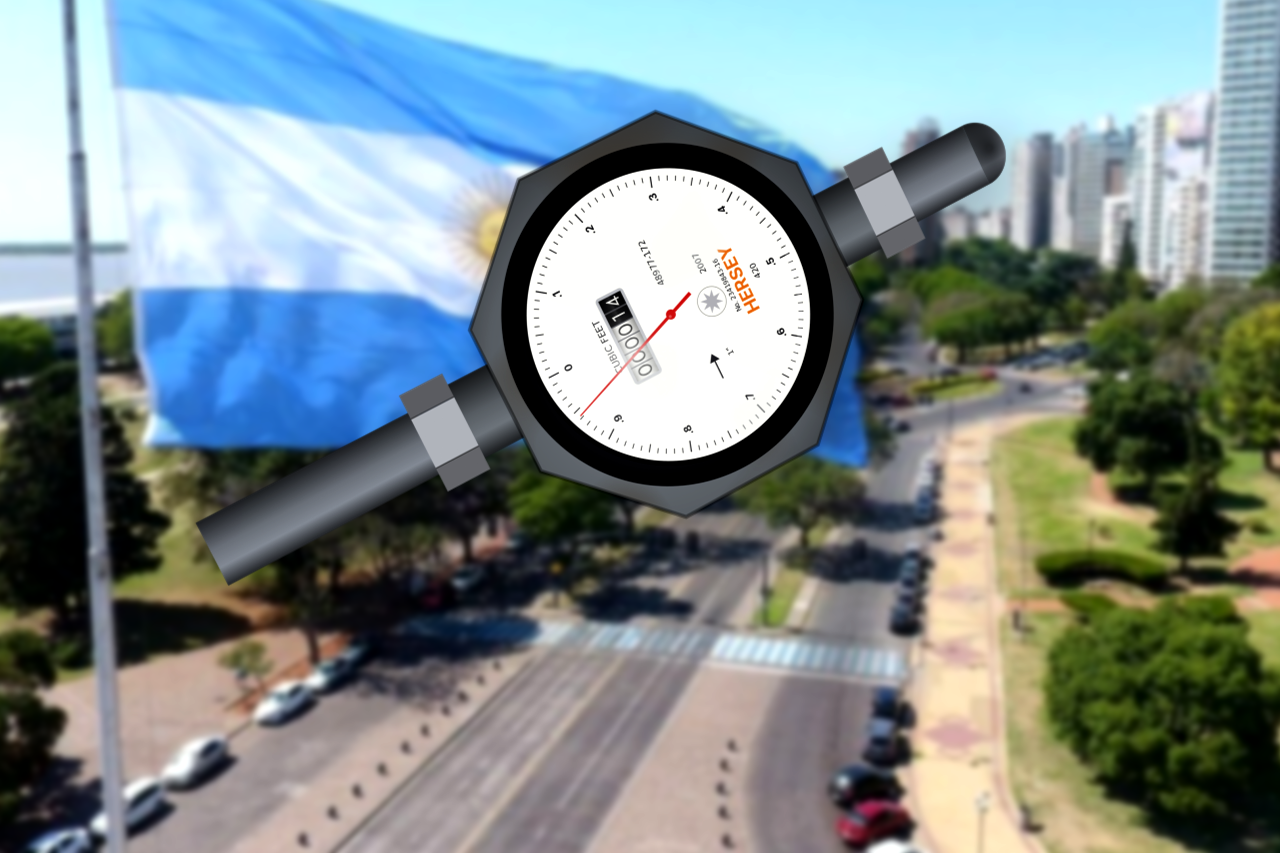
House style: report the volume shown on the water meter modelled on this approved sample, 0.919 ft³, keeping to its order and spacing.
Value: 13.94 ft³
